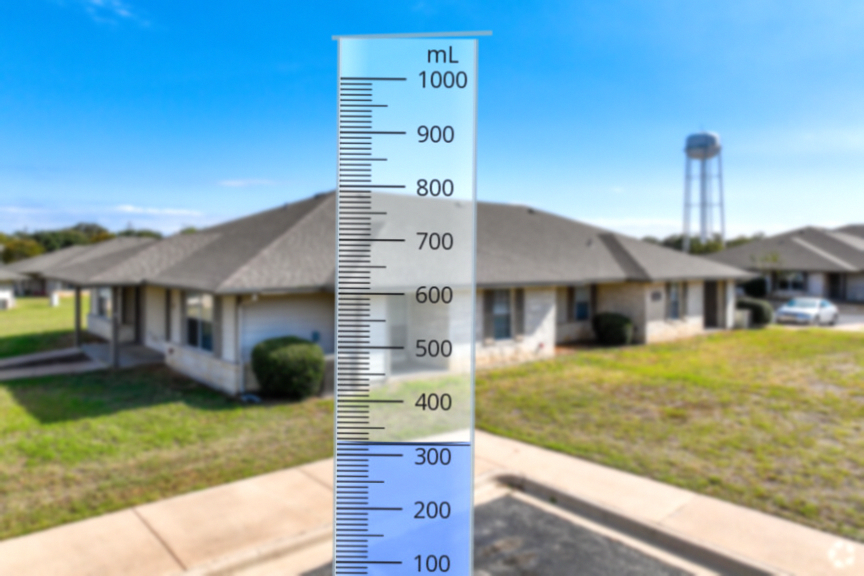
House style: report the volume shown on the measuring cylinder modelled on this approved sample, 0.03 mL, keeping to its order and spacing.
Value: 320 mL
